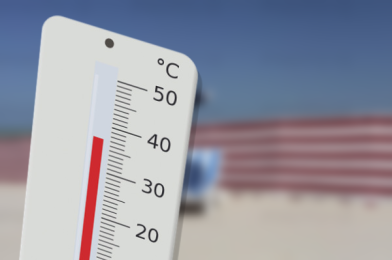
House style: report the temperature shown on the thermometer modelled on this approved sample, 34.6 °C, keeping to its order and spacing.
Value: 37 °C
